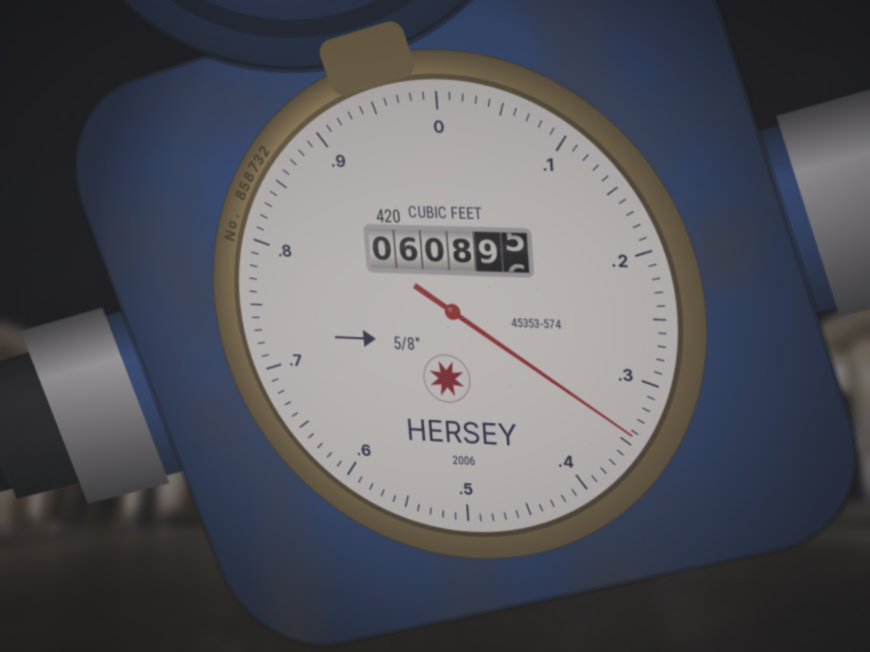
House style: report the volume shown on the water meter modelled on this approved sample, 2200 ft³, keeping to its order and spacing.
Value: 60895.34 ft³
